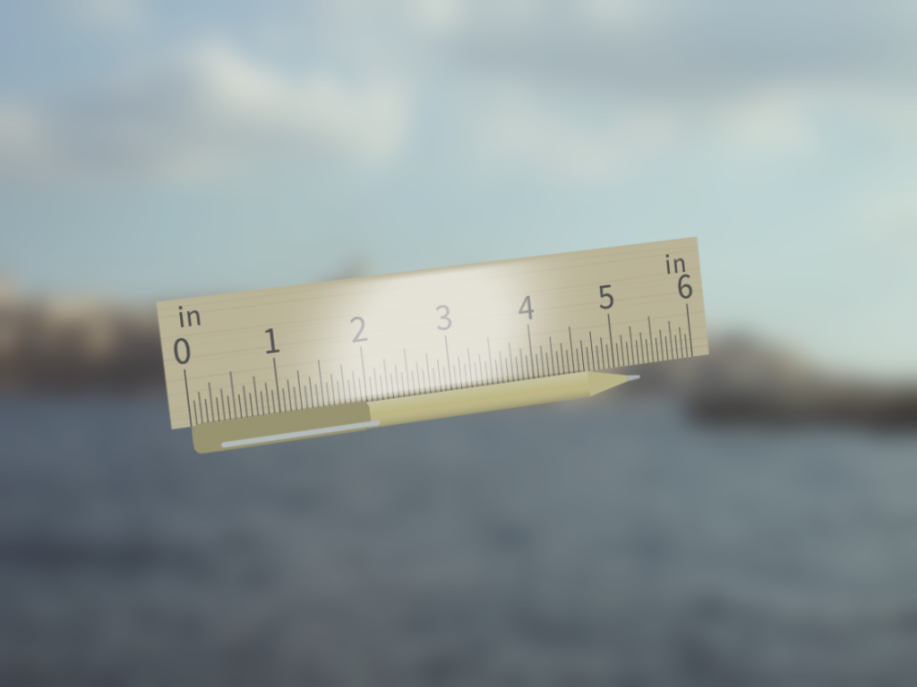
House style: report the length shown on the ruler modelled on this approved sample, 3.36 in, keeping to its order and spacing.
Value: 5.3125 in
